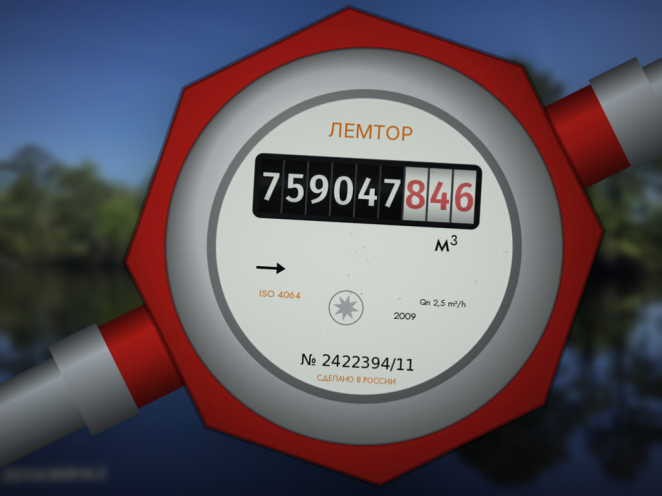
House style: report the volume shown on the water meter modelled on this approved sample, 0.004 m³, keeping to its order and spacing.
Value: 759047.846 m³
